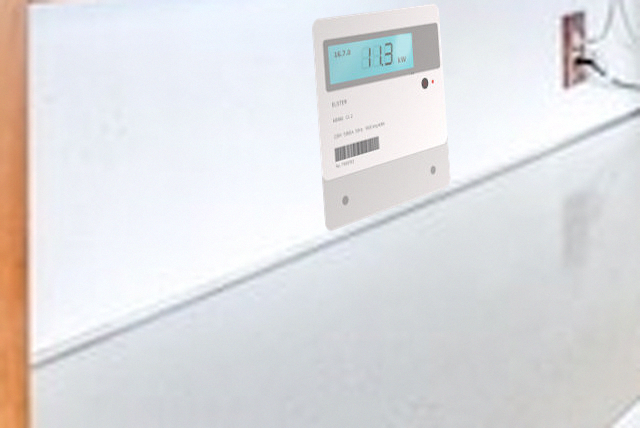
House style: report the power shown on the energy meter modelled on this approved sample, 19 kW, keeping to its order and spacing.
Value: 11.3 kW
